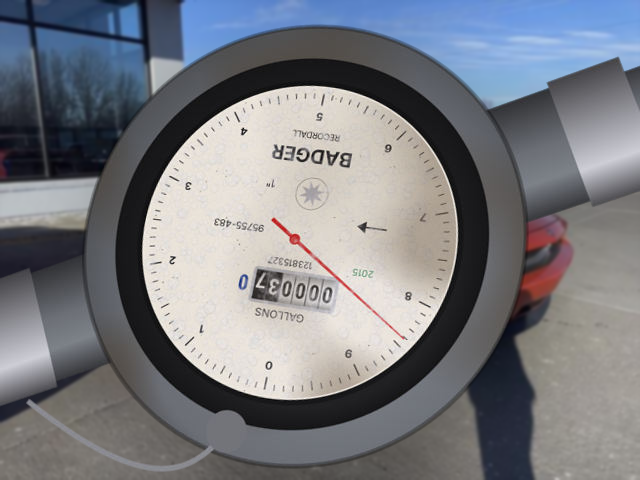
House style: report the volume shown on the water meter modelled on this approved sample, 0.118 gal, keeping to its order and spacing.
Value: 368.4 gal
